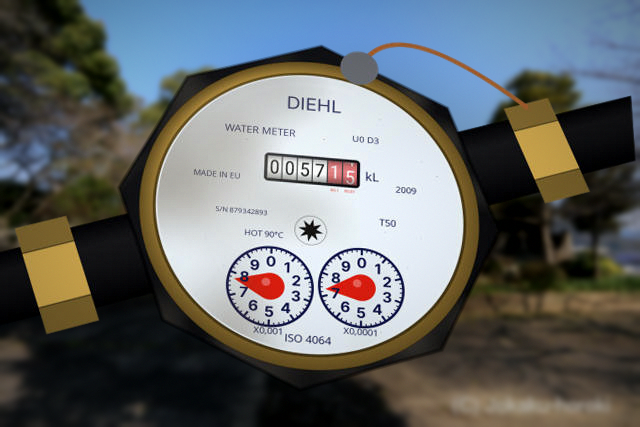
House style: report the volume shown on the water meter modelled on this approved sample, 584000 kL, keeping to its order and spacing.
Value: 57.1477 kL
